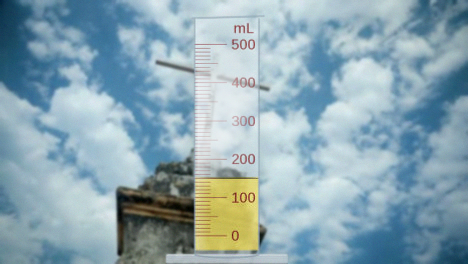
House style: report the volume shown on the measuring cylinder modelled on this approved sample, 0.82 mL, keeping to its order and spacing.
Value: 150 mL
